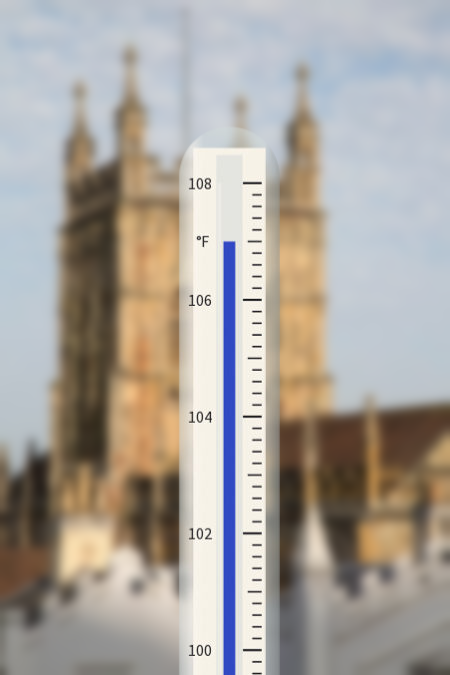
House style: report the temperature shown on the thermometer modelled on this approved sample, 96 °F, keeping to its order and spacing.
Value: 107 °F
